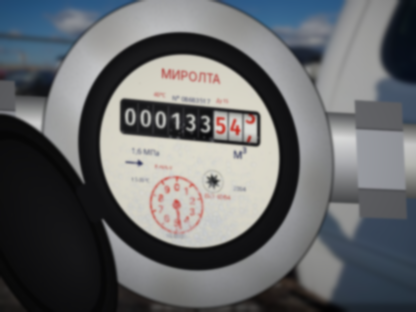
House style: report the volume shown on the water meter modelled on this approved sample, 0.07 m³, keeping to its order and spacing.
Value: 133.5434 m³
